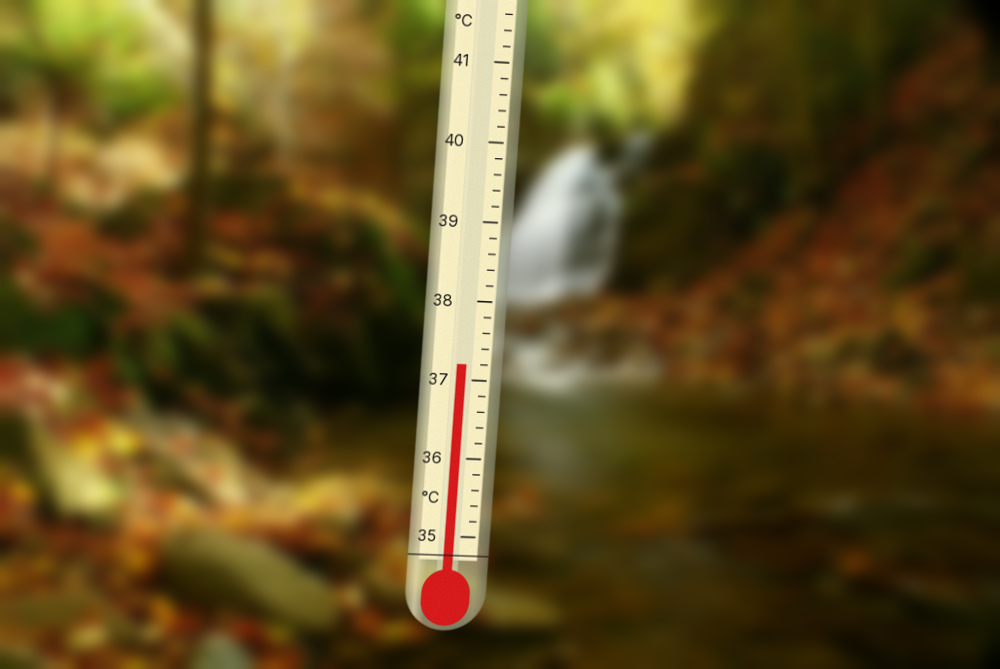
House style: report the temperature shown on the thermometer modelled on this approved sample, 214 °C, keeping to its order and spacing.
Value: 37.2 °C
